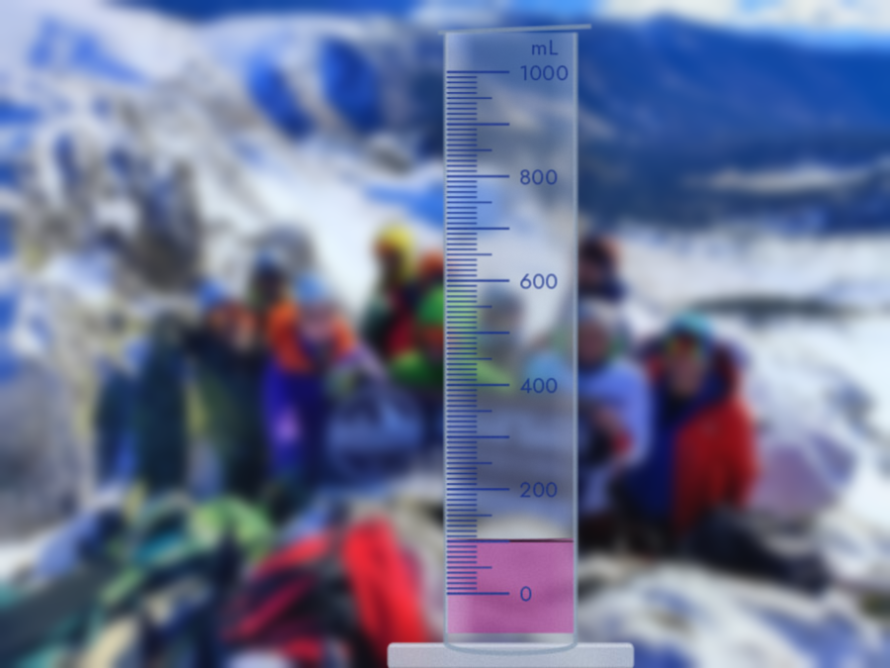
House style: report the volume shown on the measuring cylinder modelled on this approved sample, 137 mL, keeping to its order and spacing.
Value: 100 mL
